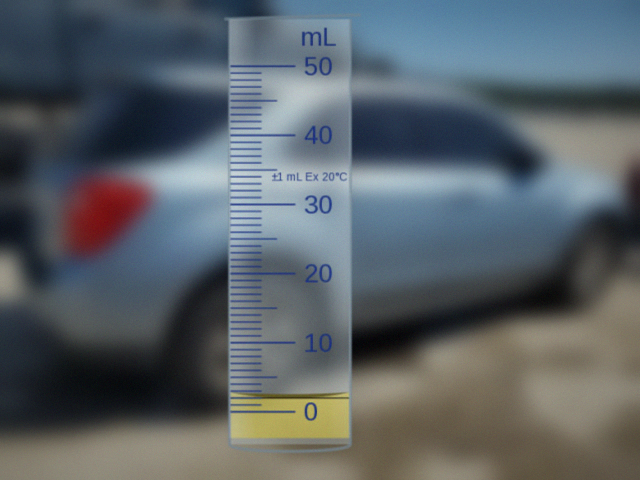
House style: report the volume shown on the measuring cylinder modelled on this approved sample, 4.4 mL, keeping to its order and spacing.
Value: 2 mL
